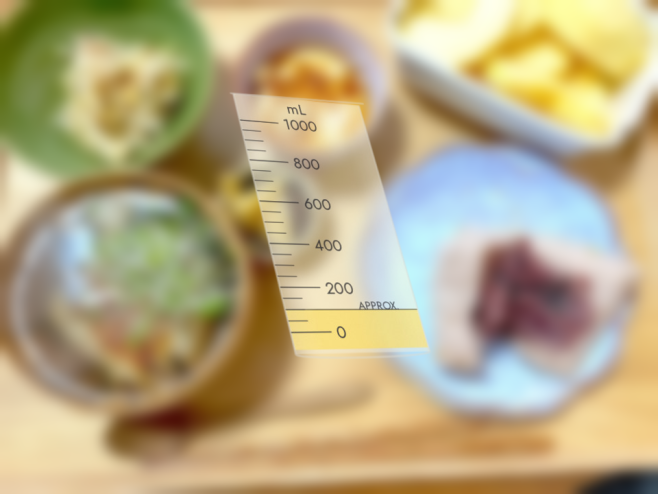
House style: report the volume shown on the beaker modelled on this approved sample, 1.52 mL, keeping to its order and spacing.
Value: 100 mL
